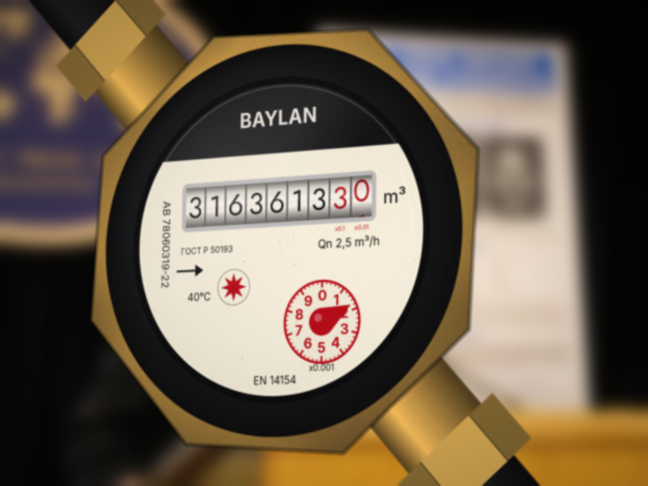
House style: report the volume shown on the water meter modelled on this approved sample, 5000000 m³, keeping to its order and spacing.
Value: 3163613.301 m³
